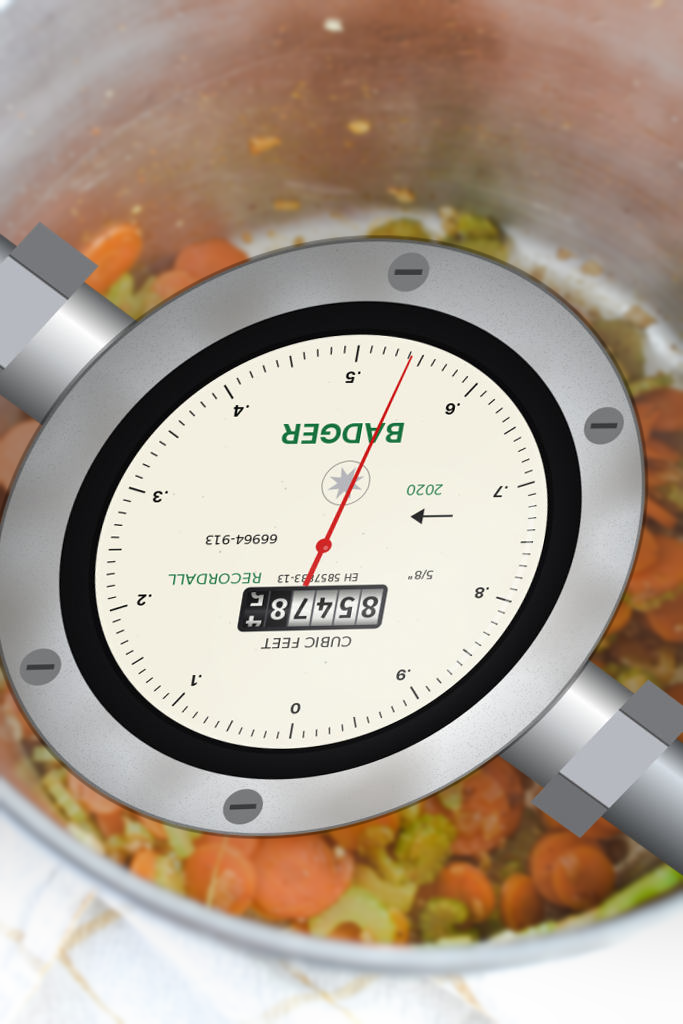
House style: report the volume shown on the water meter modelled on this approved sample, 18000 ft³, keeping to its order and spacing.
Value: 854784.54 ft³
